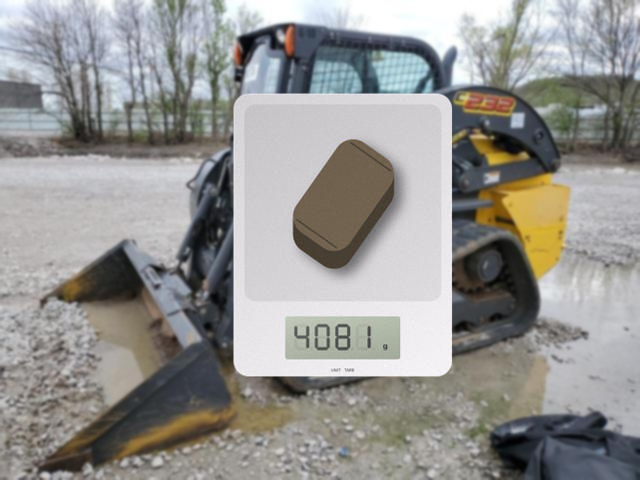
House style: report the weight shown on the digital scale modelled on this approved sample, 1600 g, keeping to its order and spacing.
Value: 4081 g
